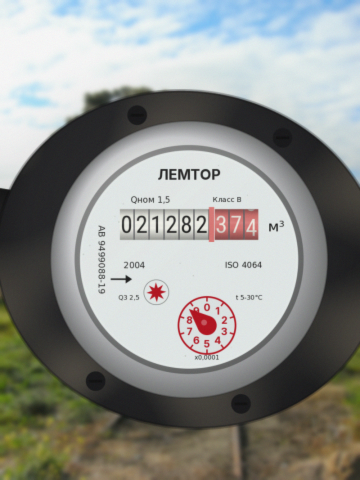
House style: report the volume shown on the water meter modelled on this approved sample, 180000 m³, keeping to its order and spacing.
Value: 21282.3738 m³
